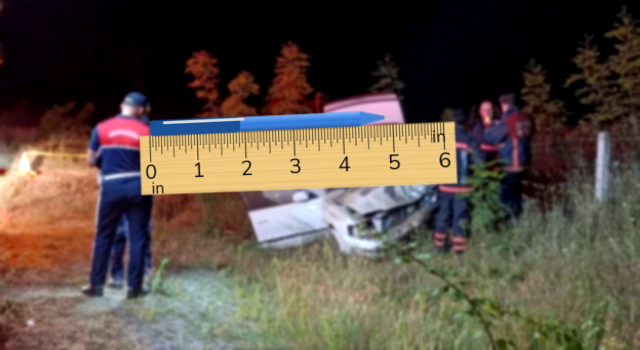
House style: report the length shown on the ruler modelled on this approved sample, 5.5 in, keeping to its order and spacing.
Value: 5 in
